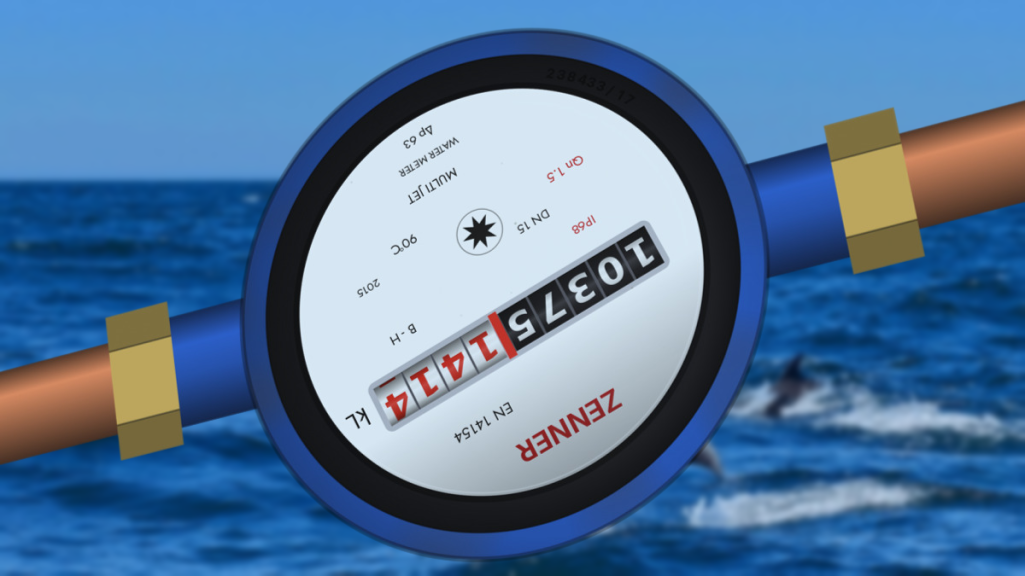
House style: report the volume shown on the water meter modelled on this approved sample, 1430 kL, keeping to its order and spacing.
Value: 10375.1414 kL
